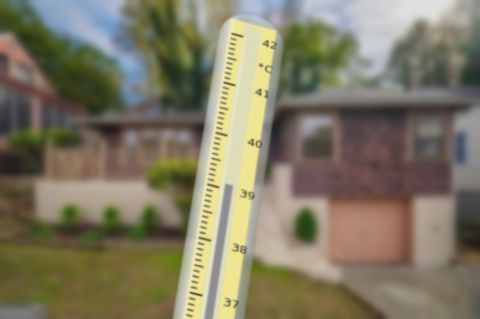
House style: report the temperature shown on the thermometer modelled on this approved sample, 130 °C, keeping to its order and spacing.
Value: 39.1 °C
